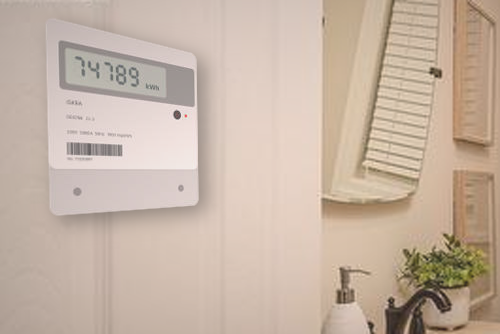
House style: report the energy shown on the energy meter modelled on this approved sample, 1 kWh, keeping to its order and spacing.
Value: 74789 kWh
